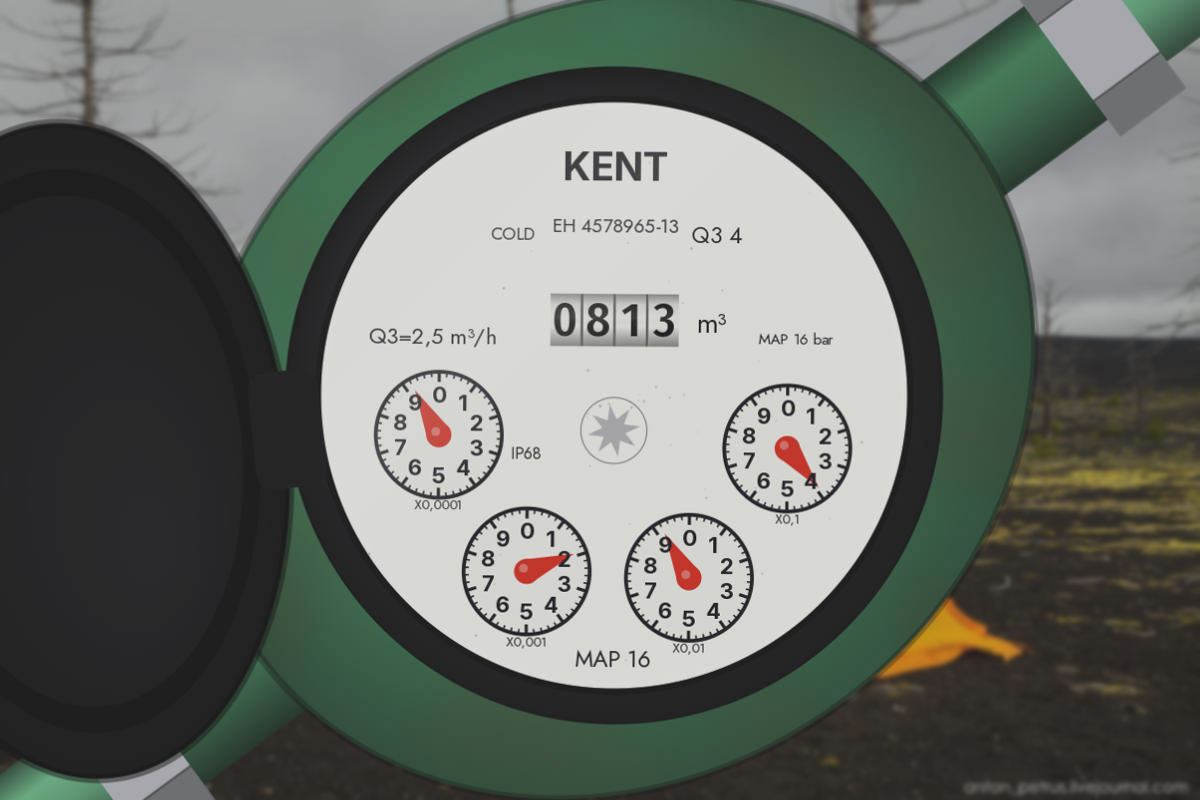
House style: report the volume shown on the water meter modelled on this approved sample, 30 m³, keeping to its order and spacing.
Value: 813.3919 m³
